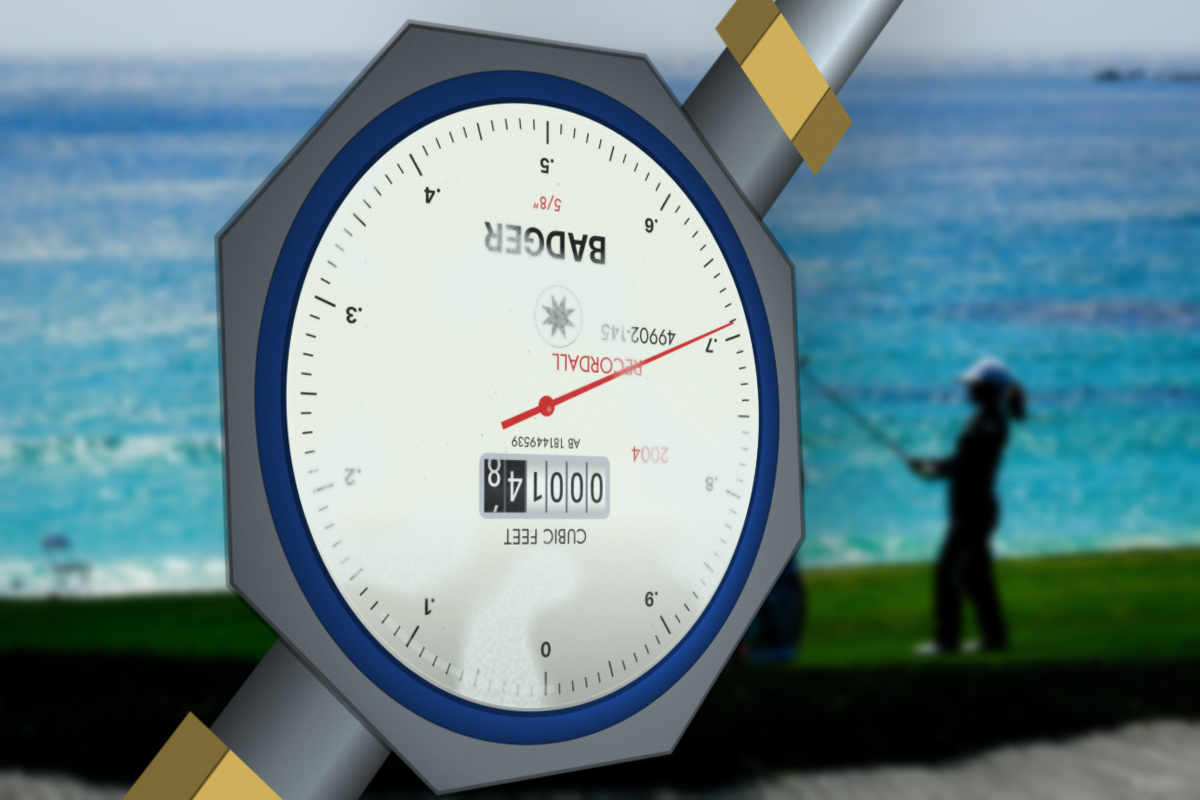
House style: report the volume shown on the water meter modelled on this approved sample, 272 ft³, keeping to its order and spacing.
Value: 147.69 ft³
